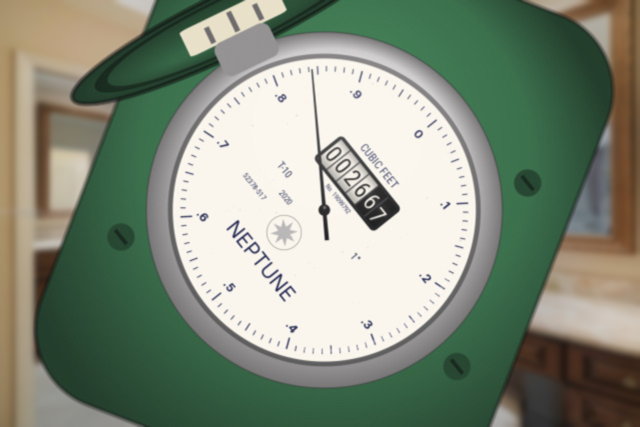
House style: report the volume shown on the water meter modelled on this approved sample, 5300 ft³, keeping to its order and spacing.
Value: 2666.84 ft³
